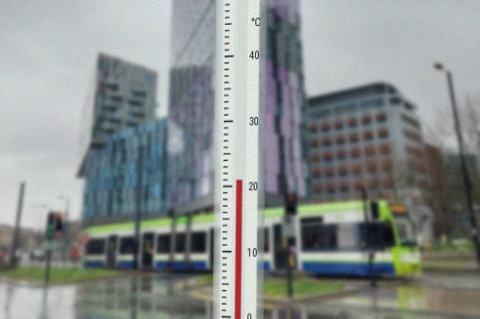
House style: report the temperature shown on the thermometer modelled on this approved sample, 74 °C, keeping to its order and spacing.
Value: 21 °C
